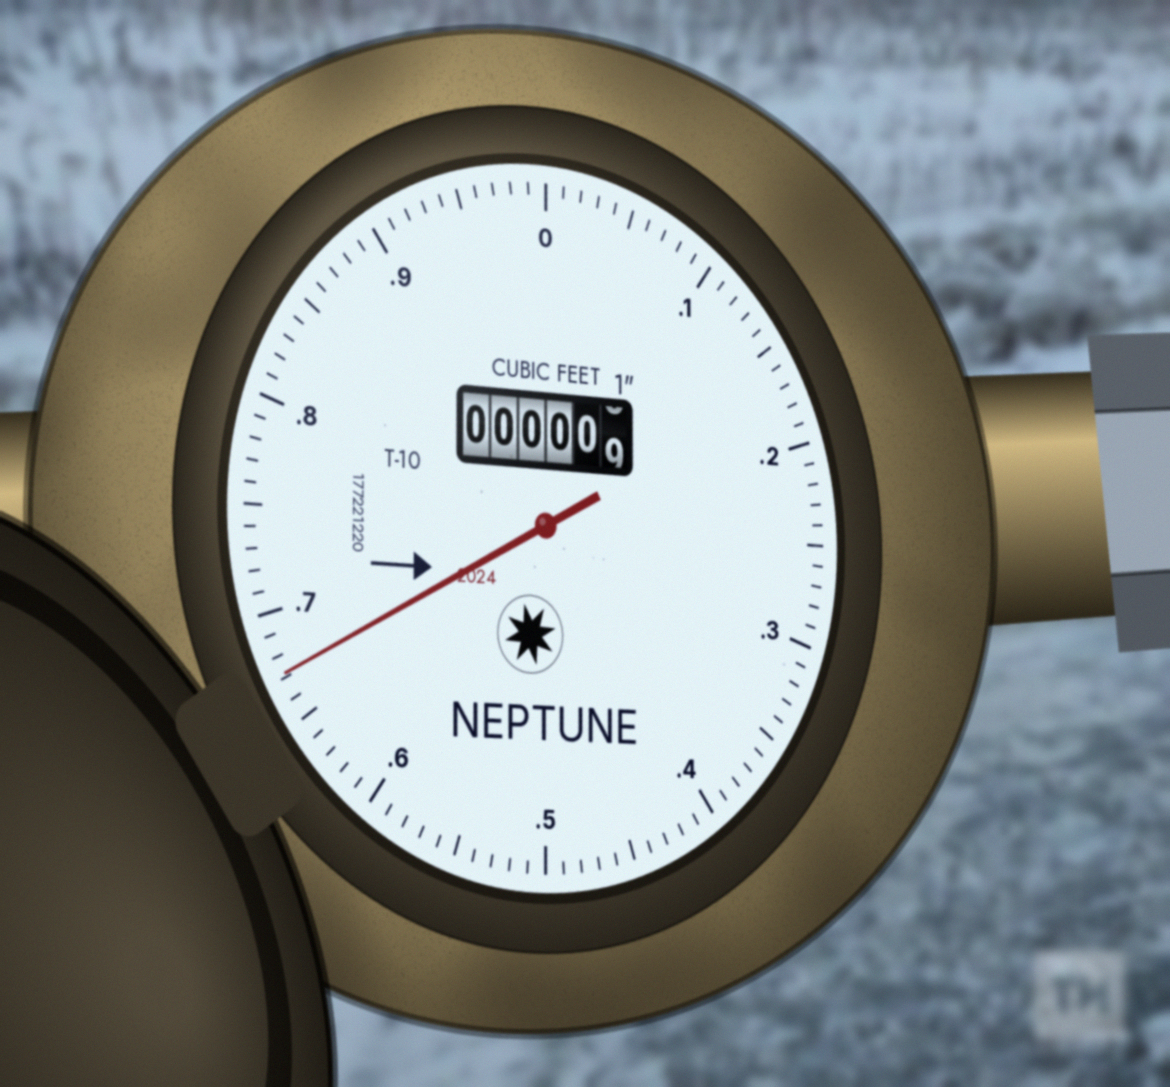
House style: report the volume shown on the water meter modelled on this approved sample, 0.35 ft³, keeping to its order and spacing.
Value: 8.67 ft³
